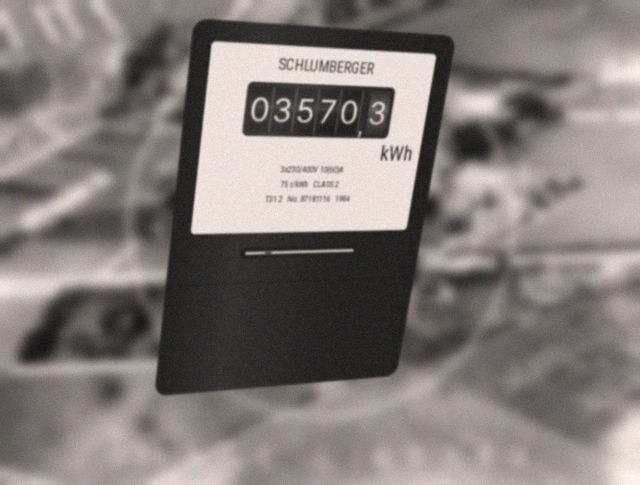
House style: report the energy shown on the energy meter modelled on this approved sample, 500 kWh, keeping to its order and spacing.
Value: 3570.3 kWh
